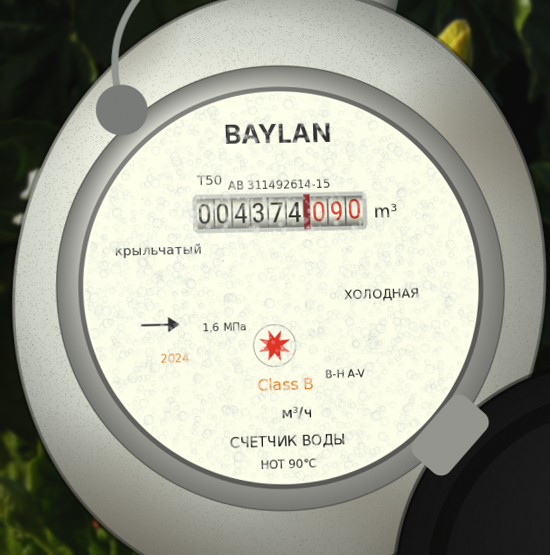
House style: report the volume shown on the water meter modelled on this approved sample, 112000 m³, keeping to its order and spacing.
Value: 4374.090 m³
